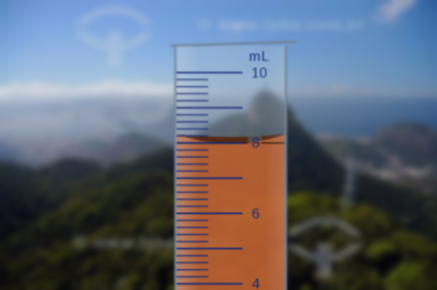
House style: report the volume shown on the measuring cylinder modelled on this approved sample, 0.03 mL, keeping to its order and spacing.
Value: 8 mL
